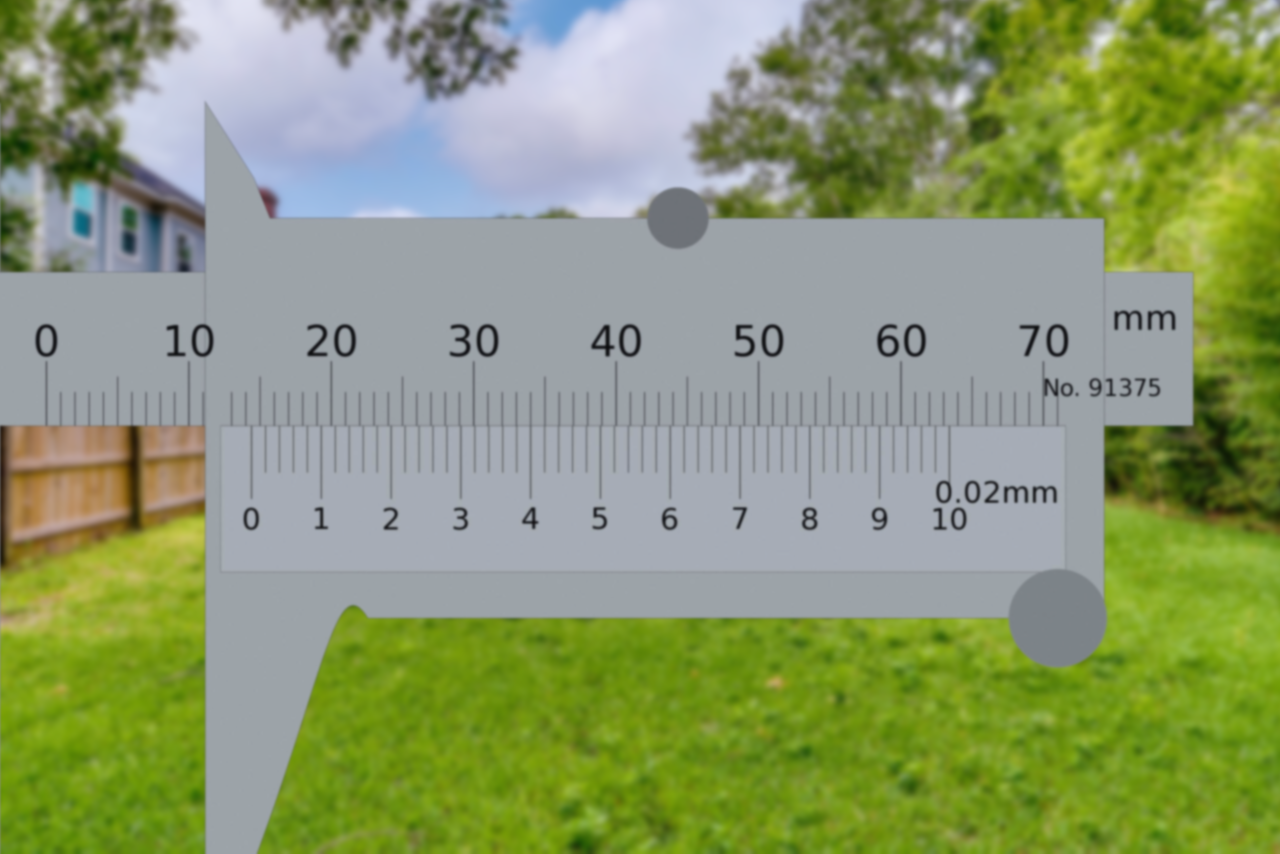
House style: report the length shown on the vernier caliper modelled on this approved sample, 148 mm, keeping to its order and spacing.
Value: 14.4 mm
